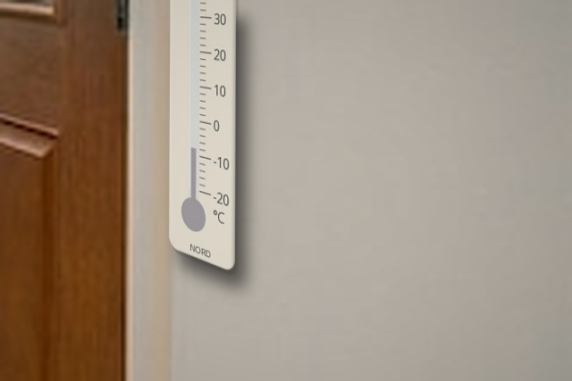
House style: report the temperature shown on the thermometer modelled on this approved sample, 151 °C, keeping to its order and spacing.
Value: -8 °C
